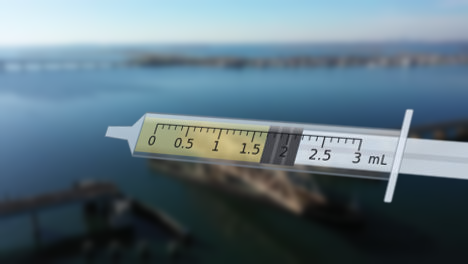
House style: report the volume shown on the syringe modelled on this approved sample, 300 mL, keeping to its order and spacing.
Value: 1.7 mL
